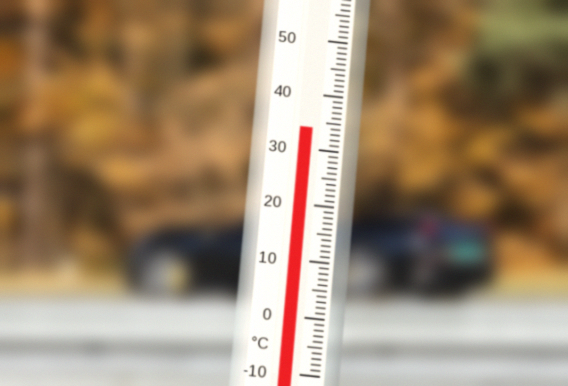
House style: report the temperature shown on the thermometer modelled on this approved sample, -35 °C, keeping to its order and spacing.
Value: 34 °C
